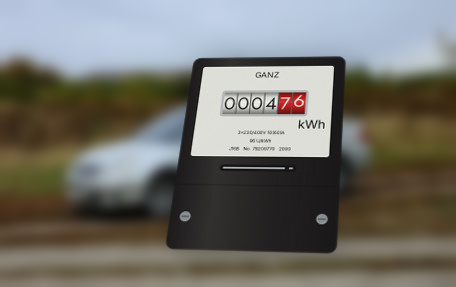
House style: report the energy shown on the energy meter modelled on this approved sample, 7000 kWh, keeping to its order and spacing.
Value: 4.76 kWh
